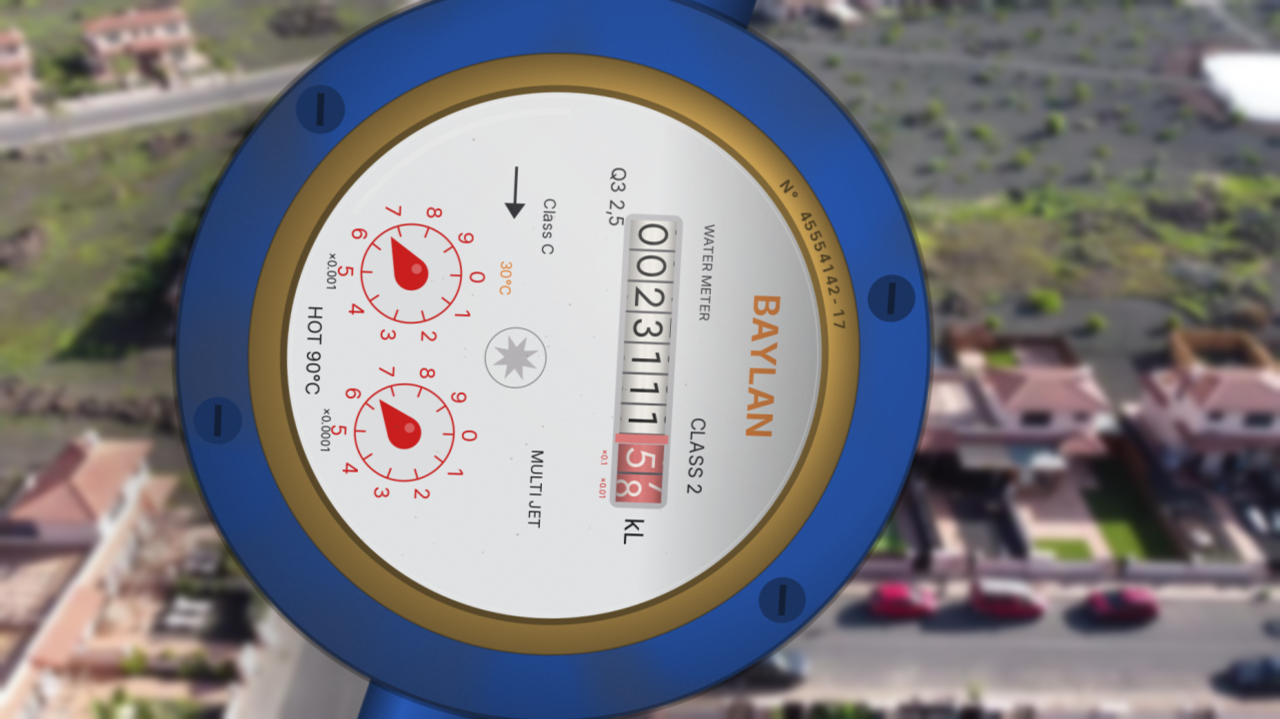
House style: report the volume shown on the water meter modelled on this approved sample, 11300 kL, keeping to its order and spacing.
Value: 23111.5766 kL
